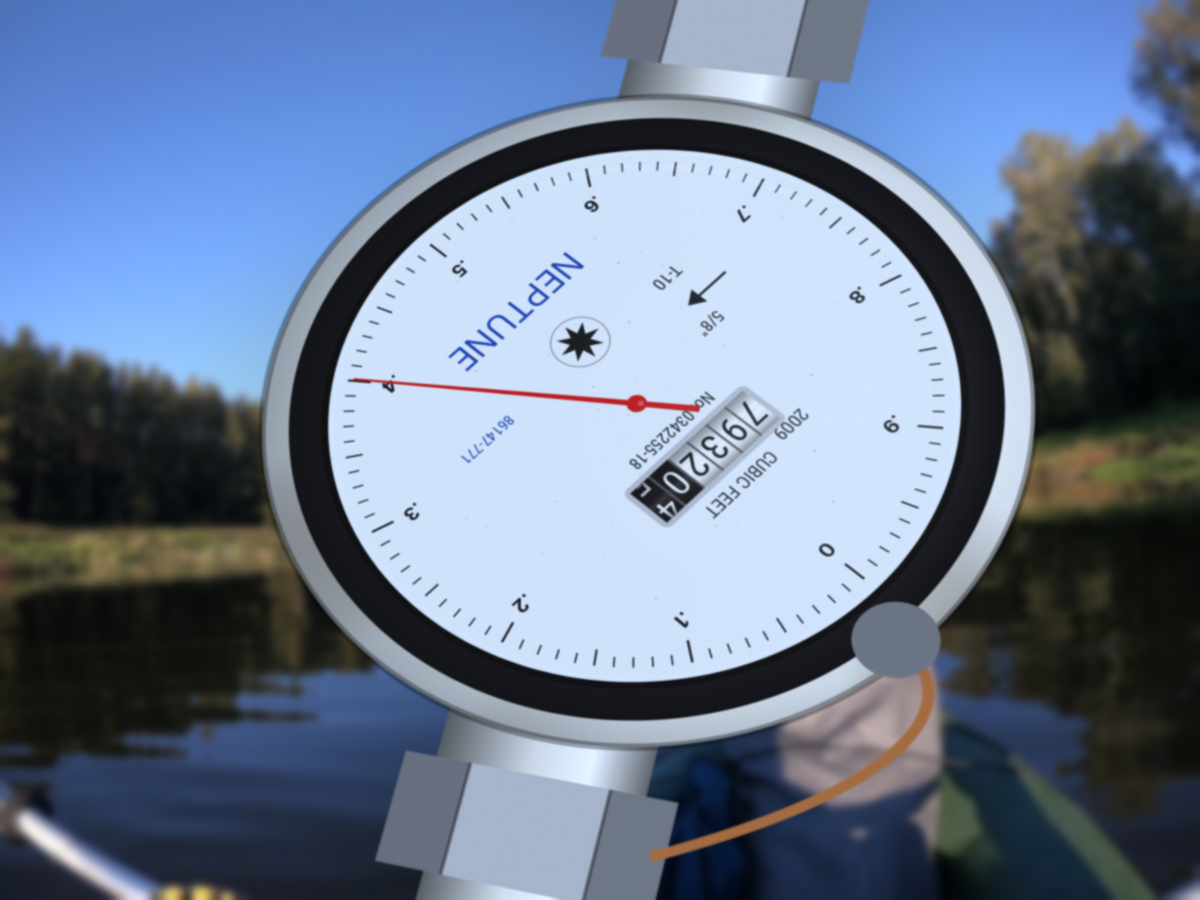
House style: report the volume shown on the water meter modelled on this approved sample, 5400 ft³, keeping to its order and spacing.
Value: 793204.40 ft³
